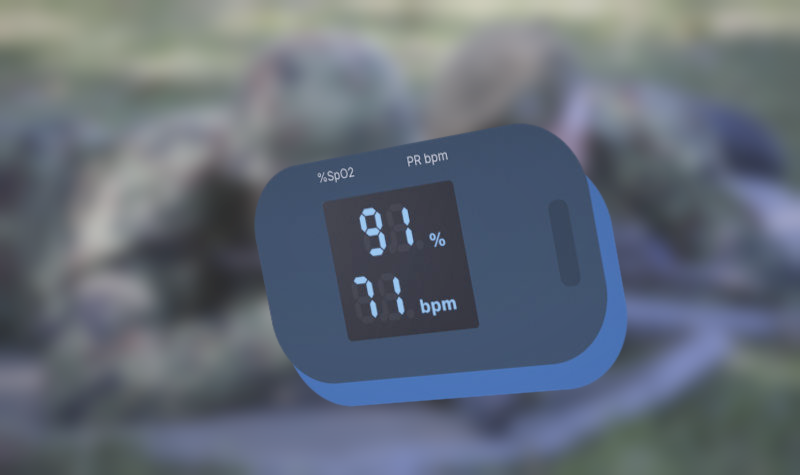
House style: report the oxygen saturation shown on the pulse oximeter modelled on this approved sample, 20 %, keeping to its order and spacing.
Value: 91 %
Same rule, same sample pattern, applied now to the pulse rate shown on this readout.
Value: 71 bpm
